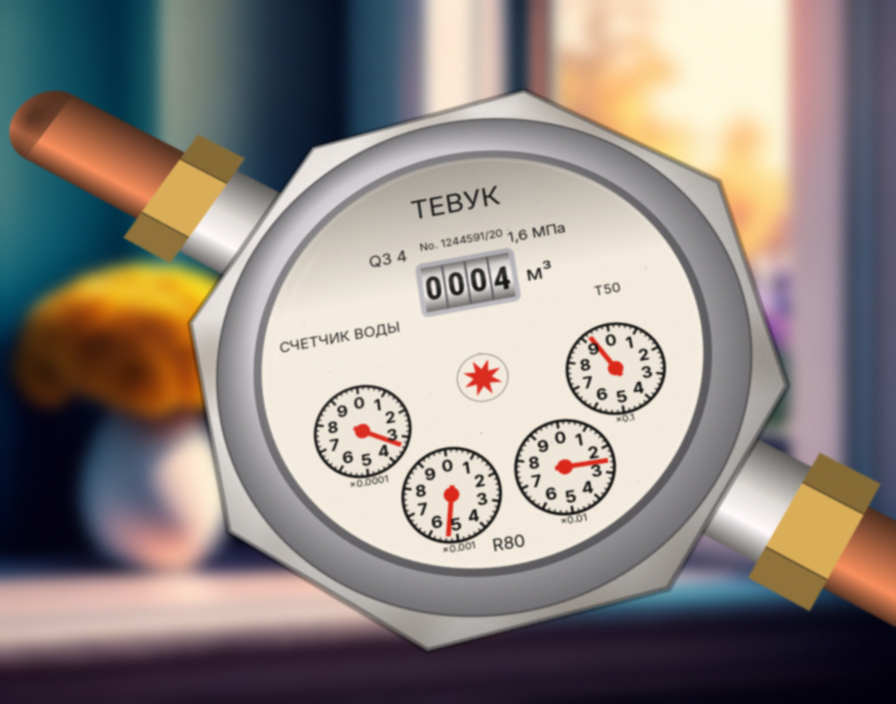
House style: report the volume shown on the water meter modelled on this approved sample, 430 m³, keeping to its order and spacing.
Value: 3.9253 m³
